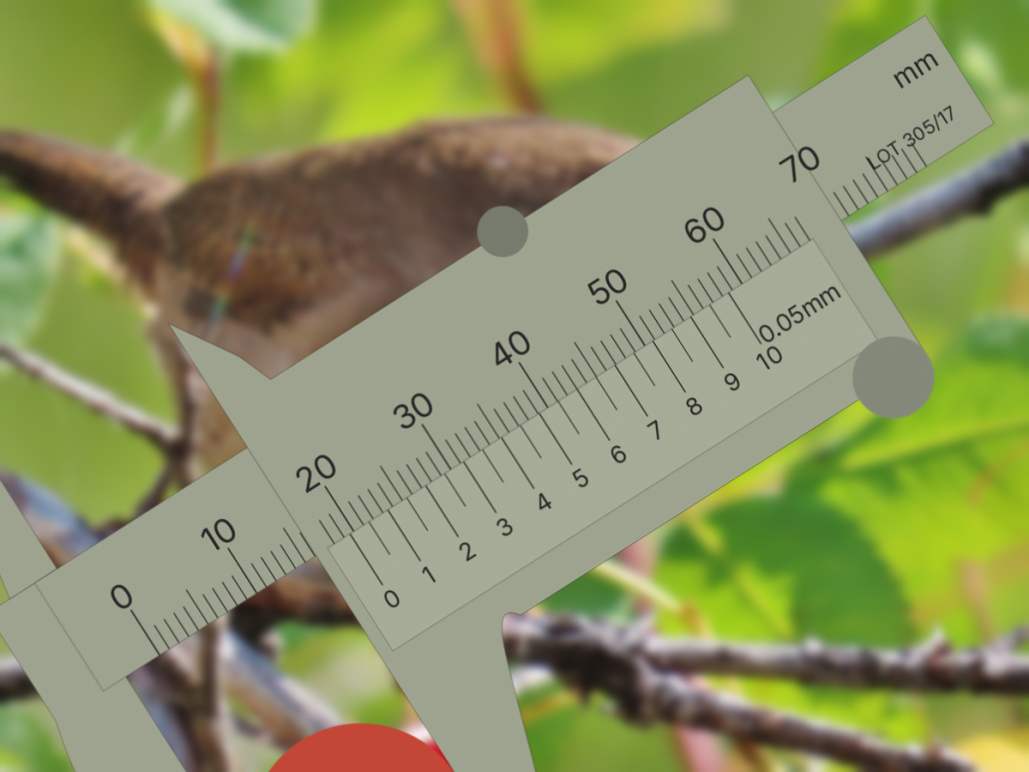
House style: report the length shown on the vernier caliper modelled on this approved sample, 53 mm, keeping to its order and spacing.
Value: 19.6 mm
